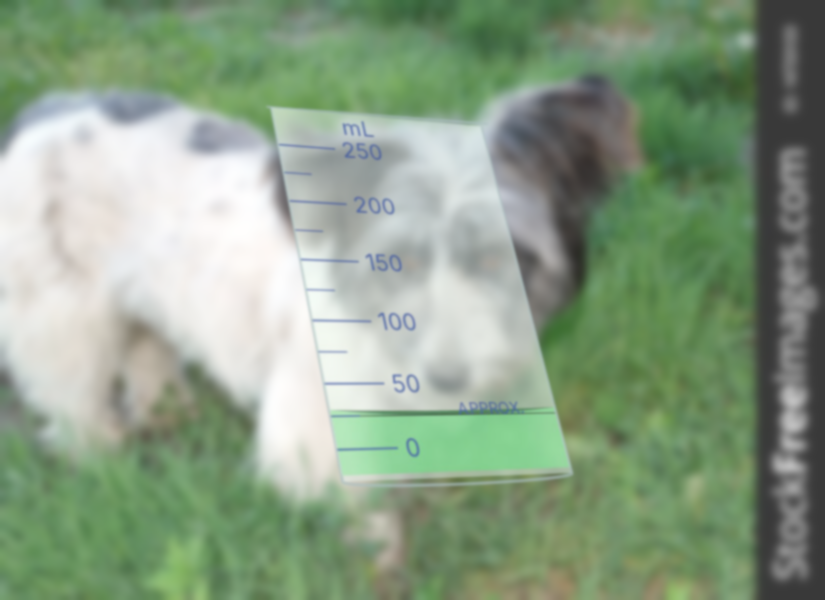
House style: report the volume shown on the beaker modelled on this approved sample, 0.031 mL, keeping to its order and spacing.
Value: 25 mL
